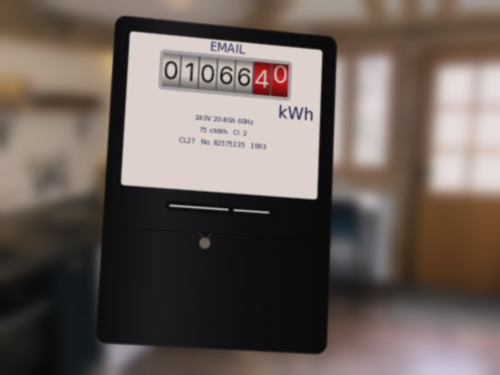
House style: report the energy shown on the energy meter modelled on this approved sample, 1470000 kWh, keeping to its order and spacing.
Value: 1066.40 kWh
